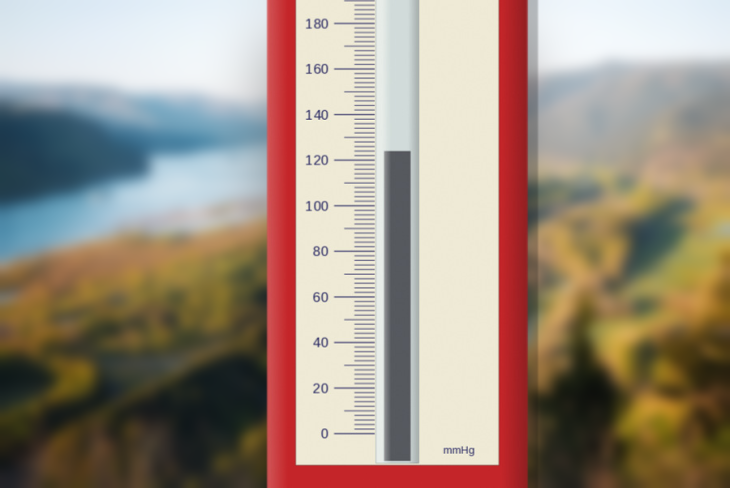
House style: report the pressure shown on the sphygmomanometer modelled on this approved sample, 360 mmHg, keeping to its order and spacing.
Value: 124 mmHg
